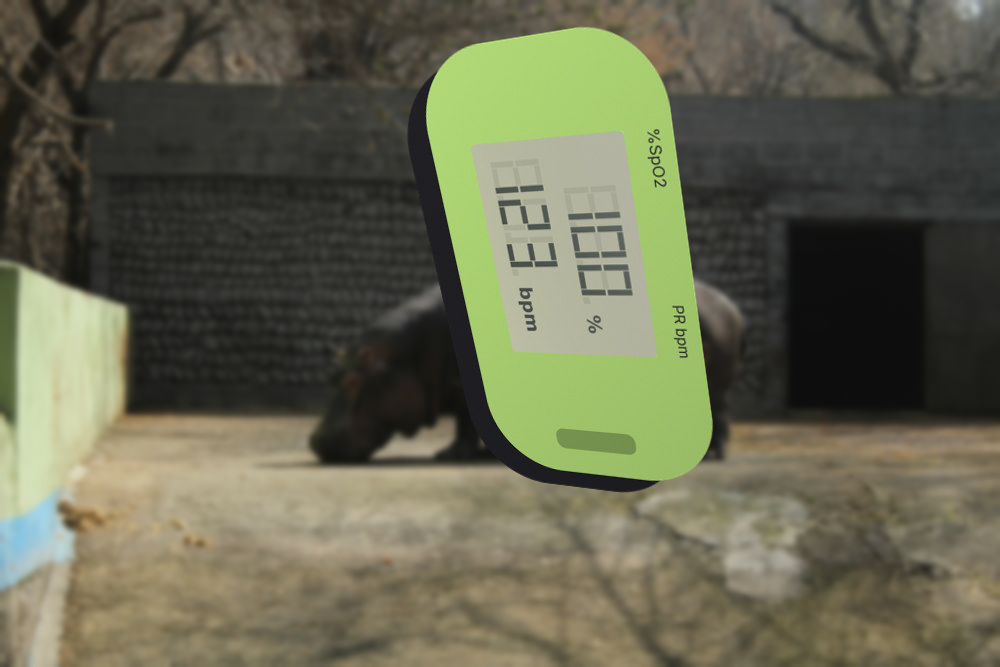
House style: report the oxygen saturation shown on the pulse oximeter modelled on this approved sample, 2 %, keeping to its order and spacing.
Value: 100 %
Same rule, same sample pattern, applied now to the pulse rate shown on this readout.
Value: 123 bpm
